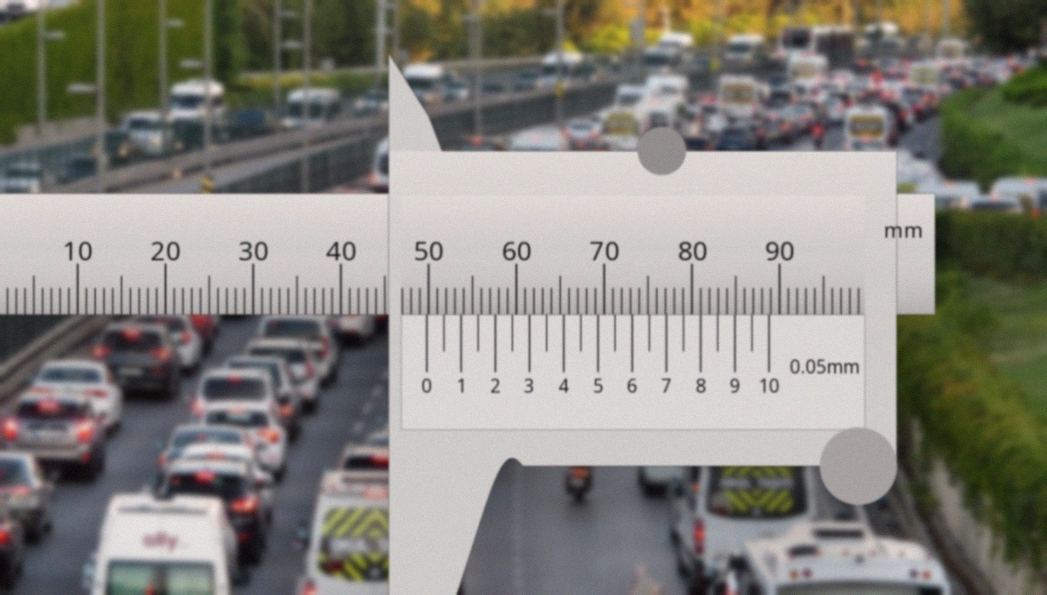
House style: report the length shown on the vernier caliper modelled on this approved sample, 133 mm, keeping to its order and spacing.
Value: 49.8 mm
